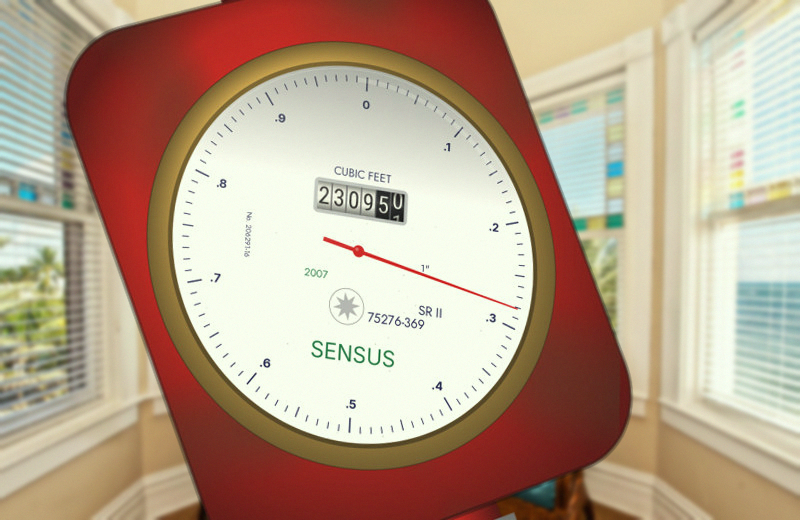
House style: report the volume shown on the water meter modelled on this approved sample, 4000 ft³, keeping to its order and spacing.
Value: 230950.28 ft³
